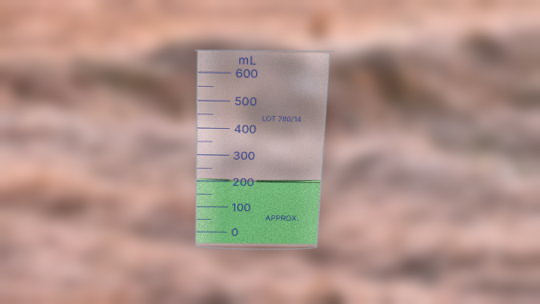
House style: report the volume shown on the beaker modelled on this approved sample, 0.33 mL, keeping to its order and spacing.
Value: 200 mL
